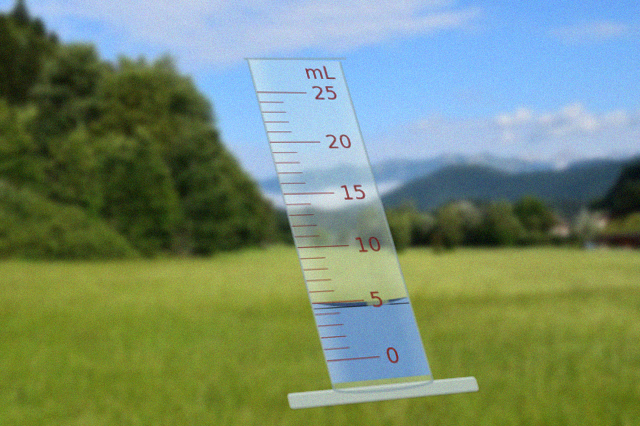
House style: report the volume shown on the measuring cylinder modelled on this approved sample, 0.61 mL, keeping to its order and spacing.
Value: 4.5 mL
